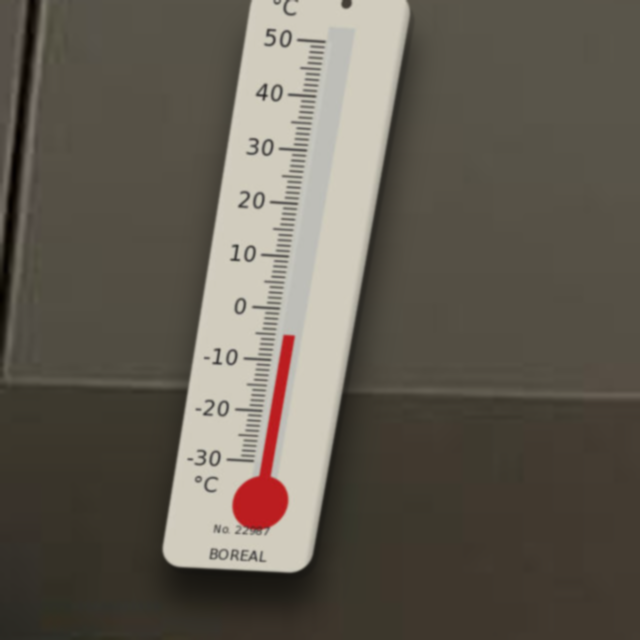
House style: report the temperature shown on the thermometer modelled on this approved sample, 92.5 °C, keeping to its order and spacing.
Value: -5 °C
